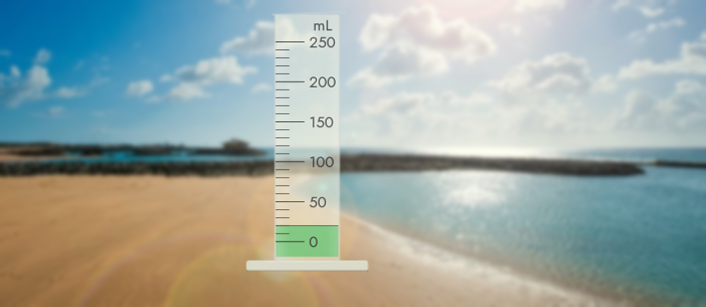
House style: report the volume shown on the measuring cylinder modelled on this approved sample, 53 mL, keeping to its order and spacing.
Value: 20 mL
